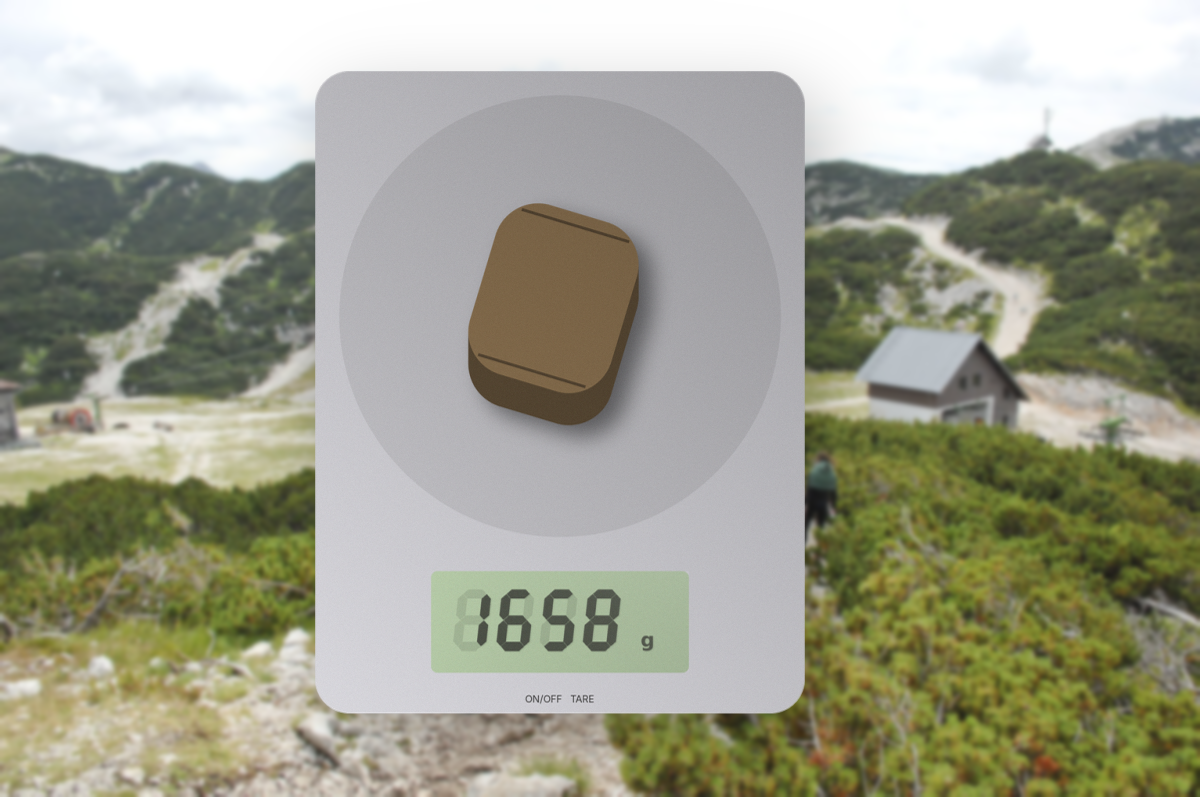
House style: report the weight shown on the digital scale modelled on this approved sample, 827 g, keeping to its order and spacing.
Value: 1658 g
